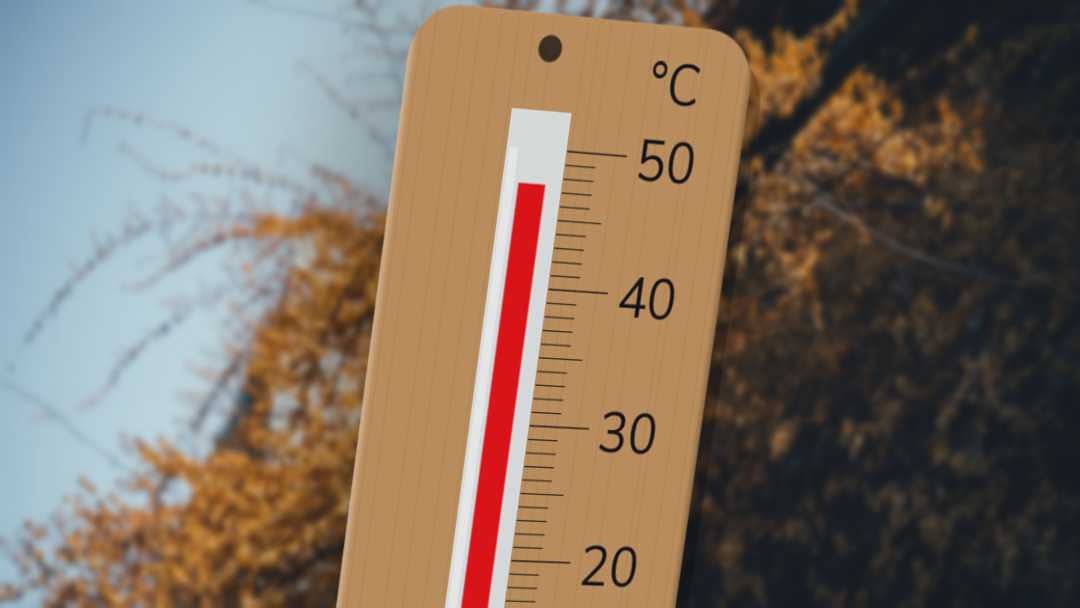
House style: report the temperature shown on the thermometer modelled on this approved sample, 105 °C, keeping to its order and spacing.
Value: 47.5 °C
